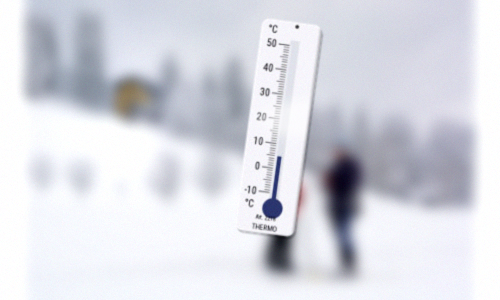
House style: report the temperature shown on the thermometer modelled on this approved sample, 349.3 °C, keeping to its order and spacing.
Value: 5 °C
